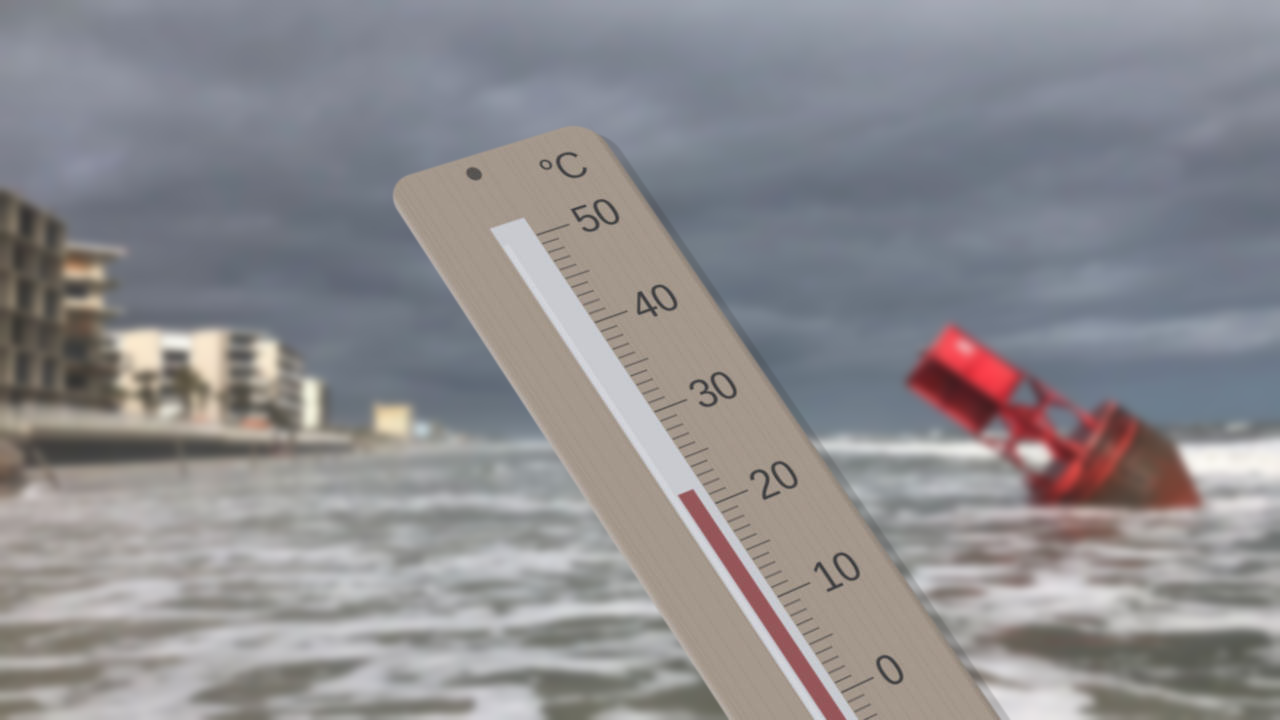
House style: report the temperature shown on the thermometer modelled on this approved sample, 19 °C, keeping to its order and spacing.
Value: 22 °C
